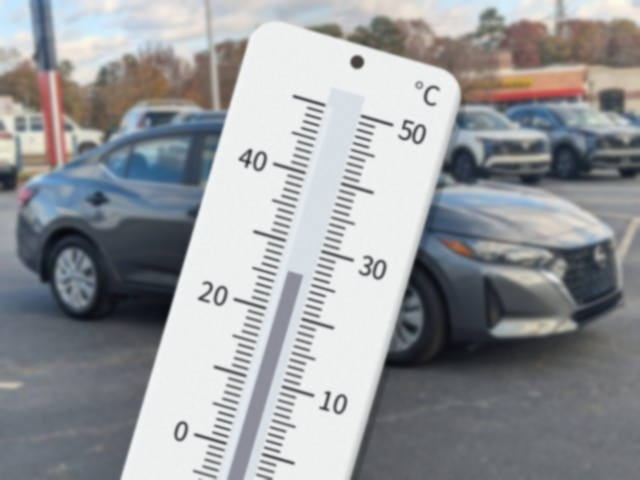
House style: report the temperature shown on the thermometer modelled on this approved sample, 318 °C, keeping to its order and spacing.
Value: 26 °C
